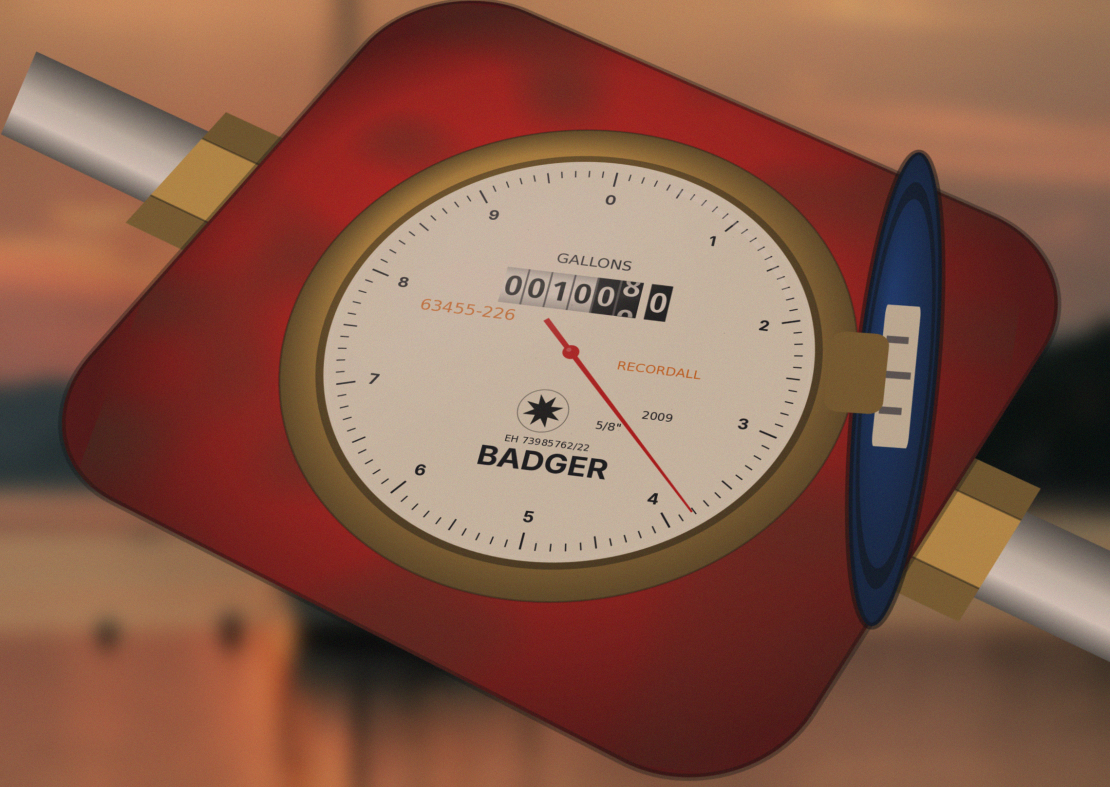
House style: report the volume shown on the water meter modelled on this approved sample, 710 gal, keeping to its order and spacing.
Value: 10083.8 gal
